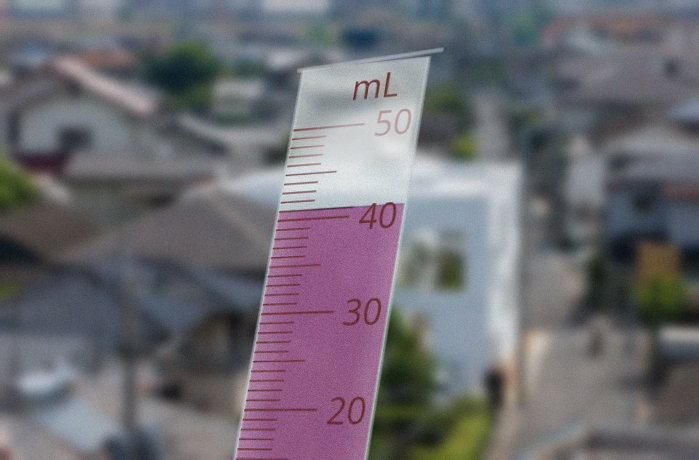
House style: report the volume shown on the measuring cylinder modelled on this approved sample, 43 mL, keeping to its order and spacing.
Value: 41 mL
